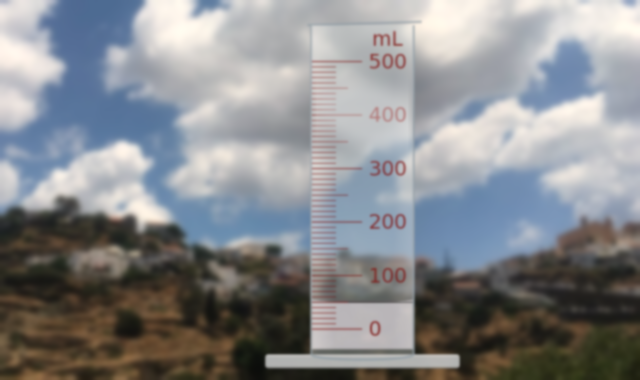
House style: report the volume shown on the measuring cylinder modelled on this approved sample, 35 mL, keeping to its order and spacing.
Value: 50 mL
